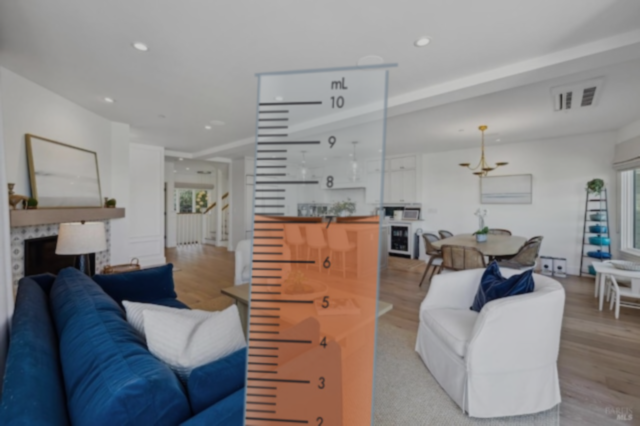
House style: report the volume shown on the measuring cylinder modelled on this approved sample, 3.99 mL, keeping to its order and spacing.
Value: 7 mL
